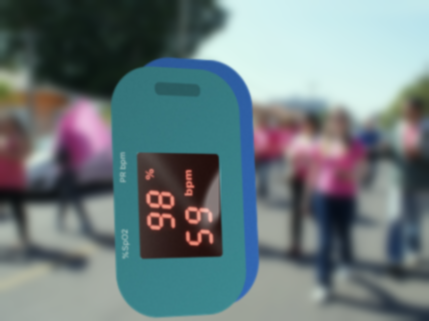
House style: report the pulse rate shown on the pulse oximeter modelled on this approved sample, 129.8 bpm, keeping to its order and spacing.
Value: 59 bpm
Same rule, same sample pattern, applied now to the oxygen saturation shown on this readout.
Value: 98 %
